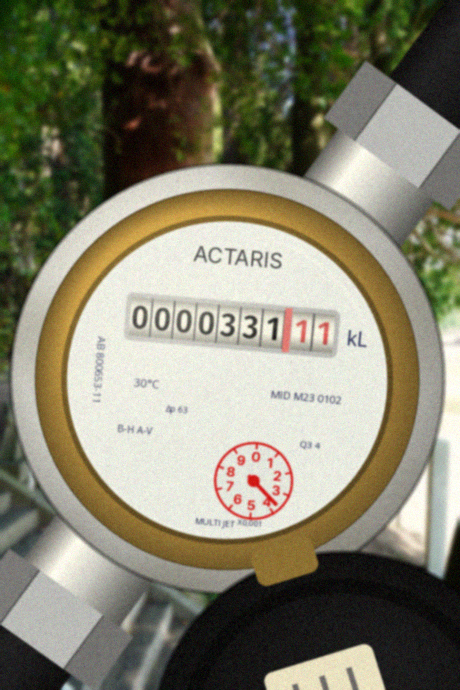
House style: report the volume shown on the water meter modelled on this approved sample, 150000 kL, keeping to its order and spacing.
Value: 331.113 kL
